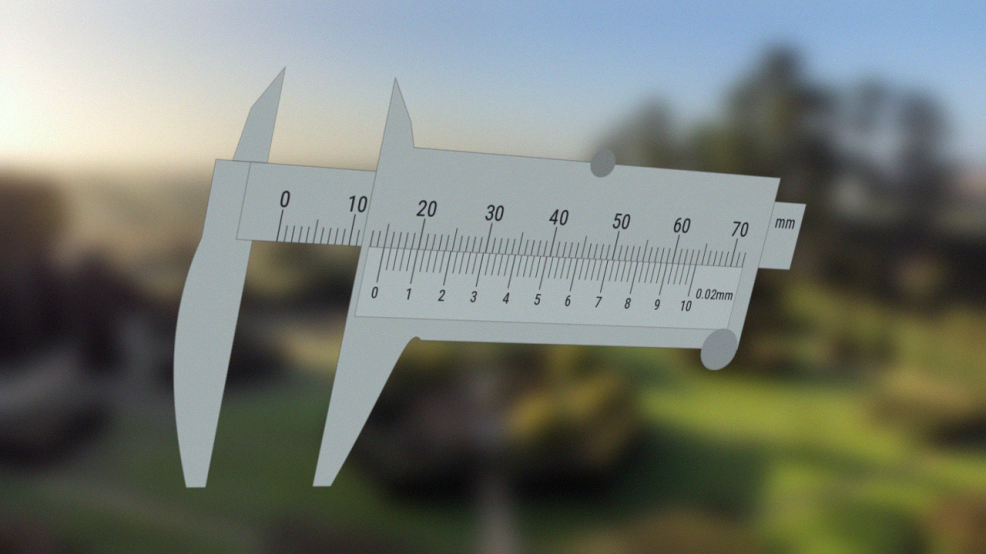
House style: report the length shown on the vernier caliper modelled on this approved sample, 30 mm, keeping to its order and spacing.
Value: 15.0 mm
